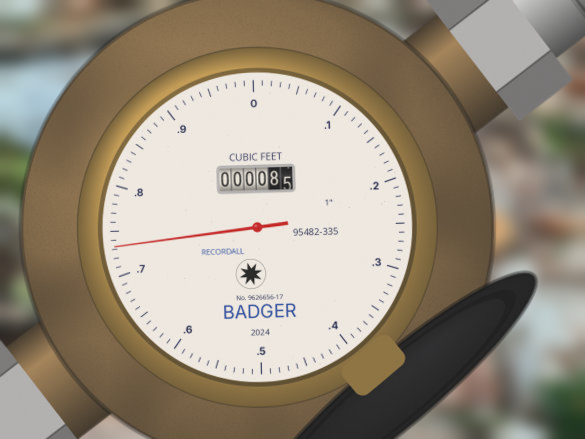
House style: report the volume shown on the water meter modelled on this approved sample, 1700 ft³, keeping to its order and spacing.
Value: 84.73 ft³
